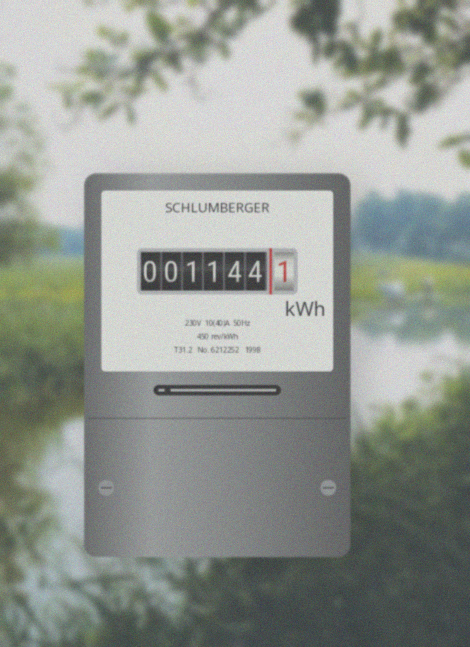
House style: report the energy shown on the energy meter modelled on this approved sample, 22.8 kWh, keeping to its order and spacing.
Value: 1144.1 kWh
